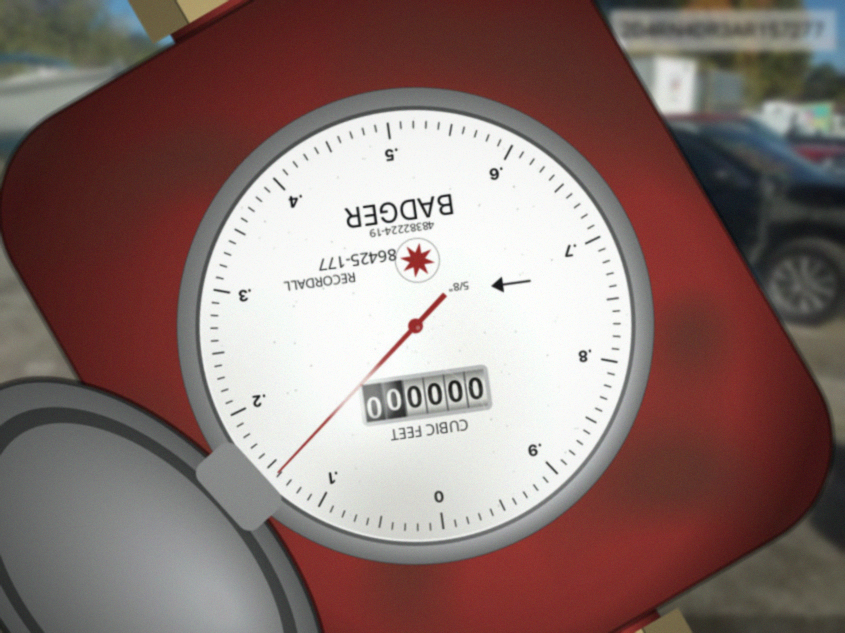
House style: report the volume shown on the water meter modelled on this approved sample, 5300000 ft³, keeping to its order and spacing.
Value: 0.14 ft³
